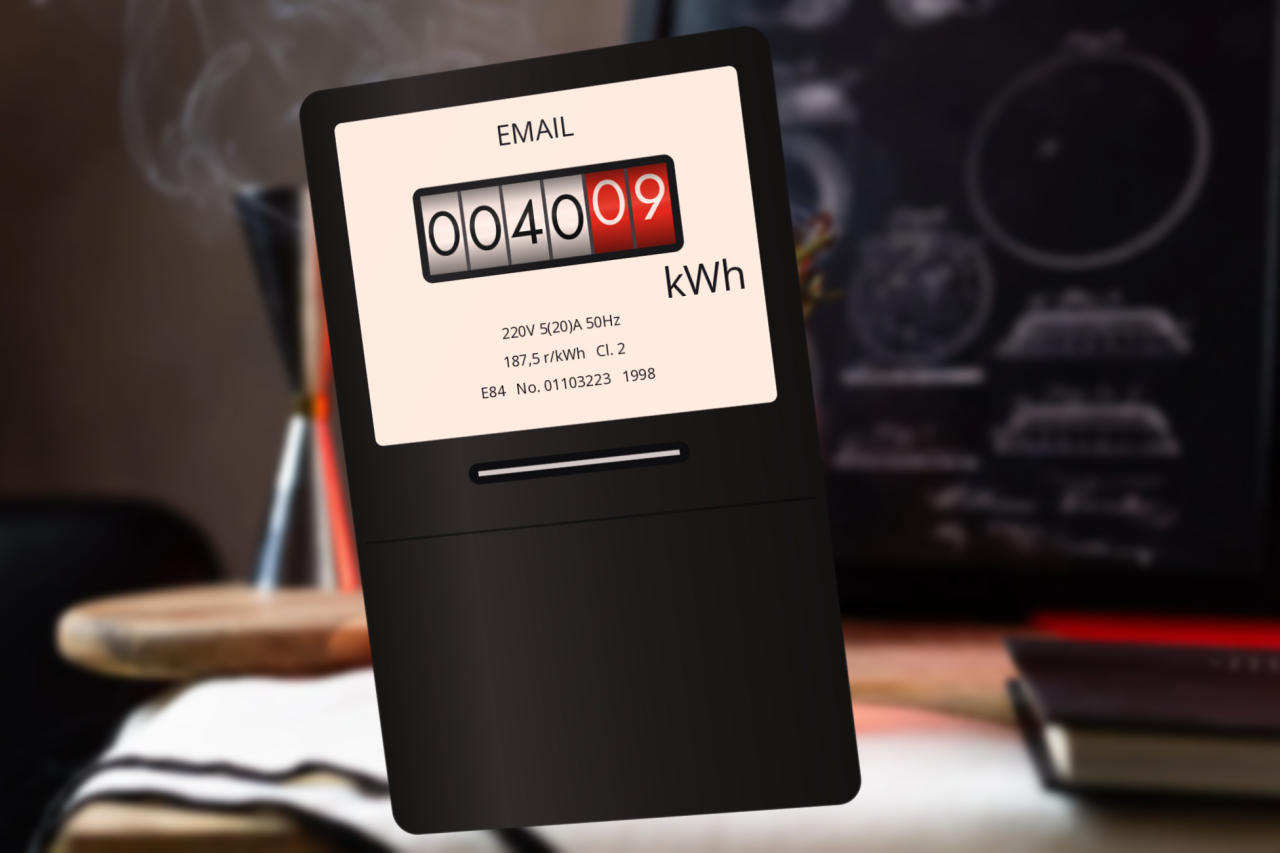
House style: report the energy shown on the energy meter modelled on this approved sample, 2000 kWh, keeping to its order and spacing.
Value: 40.09 kWh
